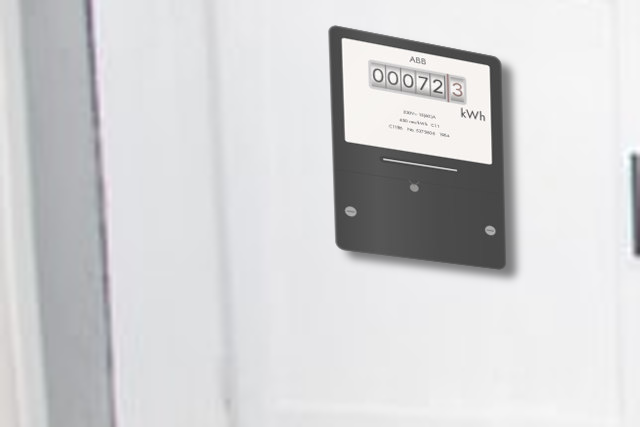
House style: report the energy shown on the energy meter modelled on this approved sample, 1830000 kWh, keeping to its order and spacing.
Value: 72.3 kWh
